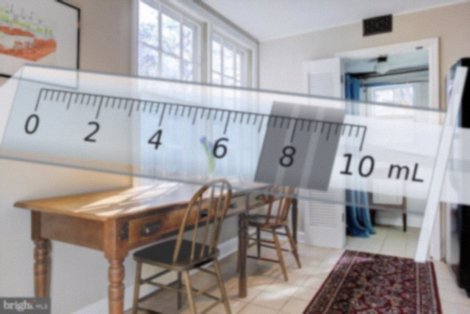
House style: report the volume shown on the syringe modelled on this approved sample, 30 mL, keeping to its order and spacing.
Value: 7.2 mL
